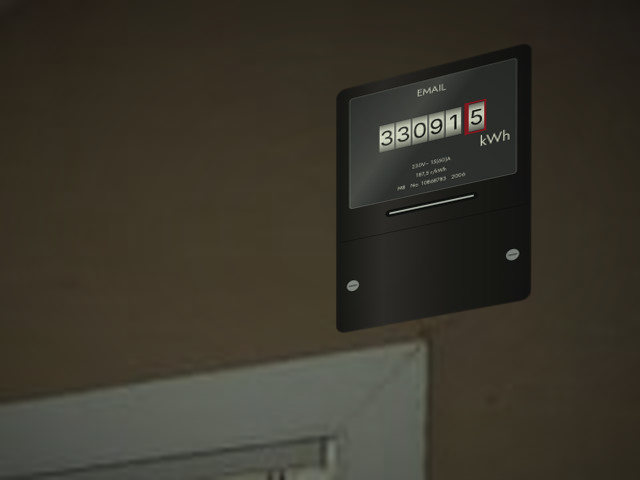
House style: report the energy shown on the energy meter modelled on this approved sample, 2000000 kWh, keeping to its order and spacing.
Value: 33091.5 kWh
